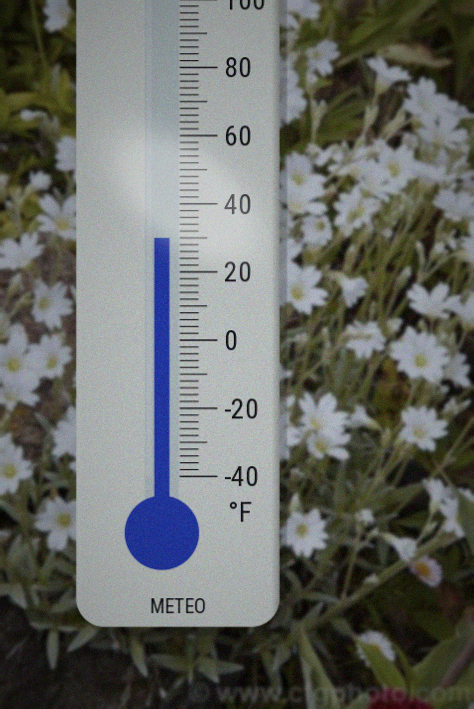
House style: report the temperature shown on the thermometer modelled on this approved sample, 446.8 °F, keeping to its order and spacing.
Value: 30 °F
